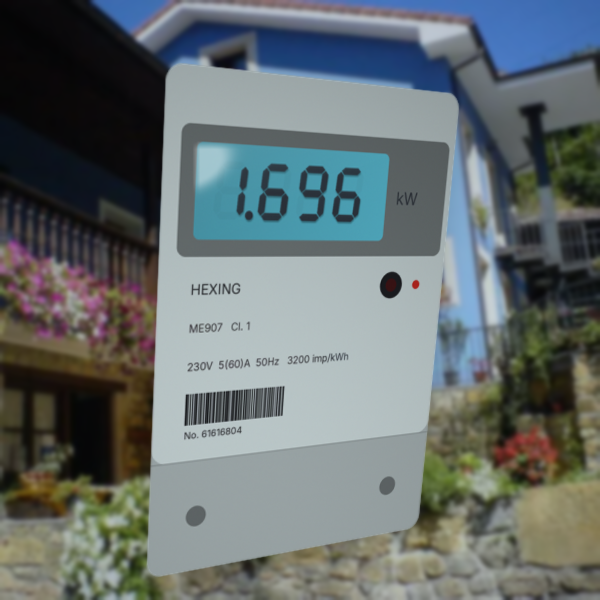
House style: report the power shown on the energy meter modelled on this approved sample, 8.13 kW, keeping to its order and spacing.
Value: 1.696 kW
